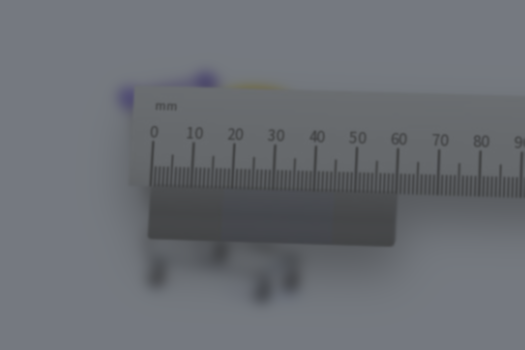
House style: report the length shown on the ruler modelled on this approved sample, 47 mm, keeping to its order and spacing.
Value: 60 mm
